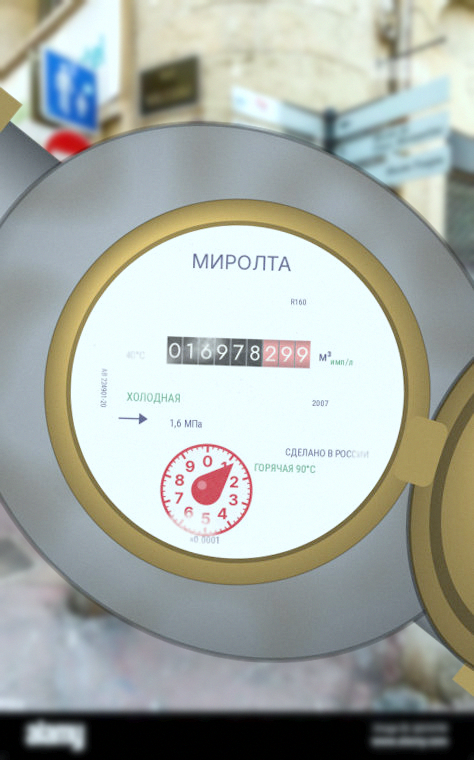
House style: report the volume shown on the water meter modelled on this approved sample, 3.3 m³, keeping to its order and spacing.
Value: 16978.2991 m³
